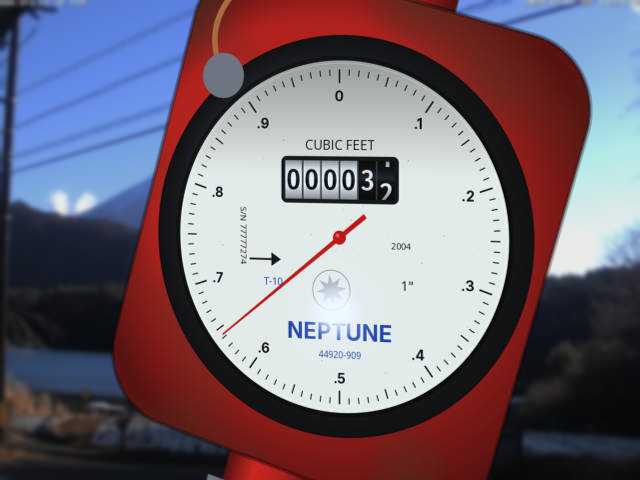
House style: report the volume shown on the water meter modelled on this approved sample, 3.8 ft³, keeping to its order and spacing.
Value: 31.64 ft³
